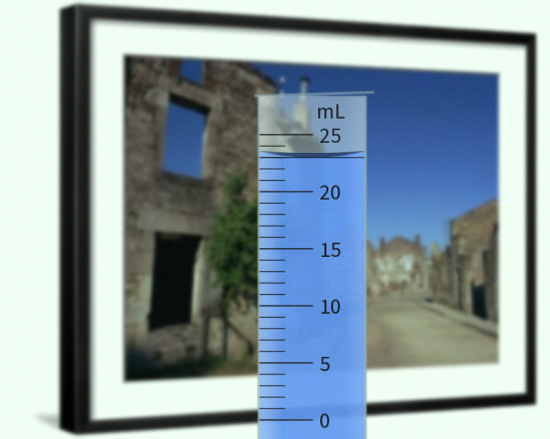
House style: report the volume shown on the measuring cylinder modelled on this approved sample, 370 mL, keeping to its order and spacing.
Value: 23 mL
